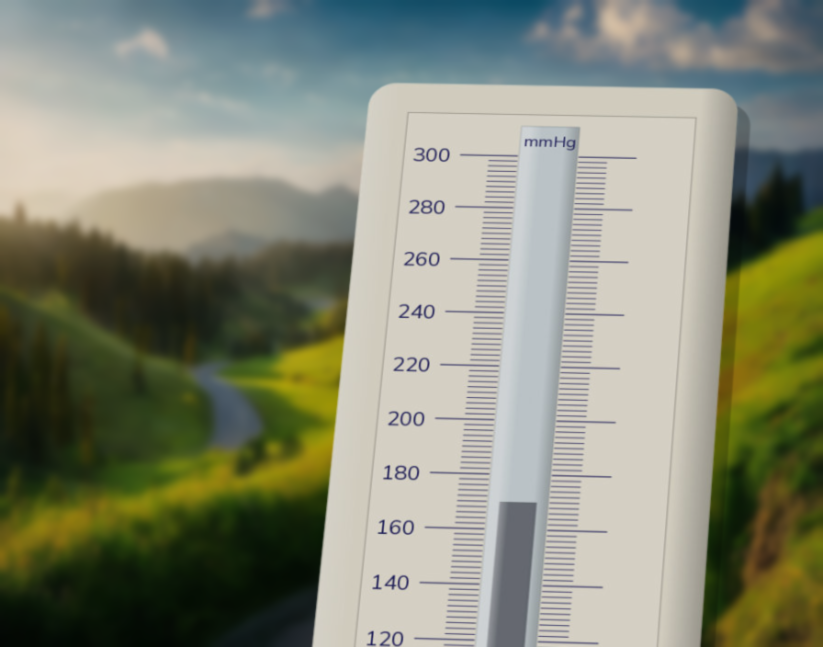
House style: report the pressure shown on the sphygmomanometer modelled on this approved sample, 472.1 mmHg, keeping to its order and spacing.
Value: 170 mmHg
